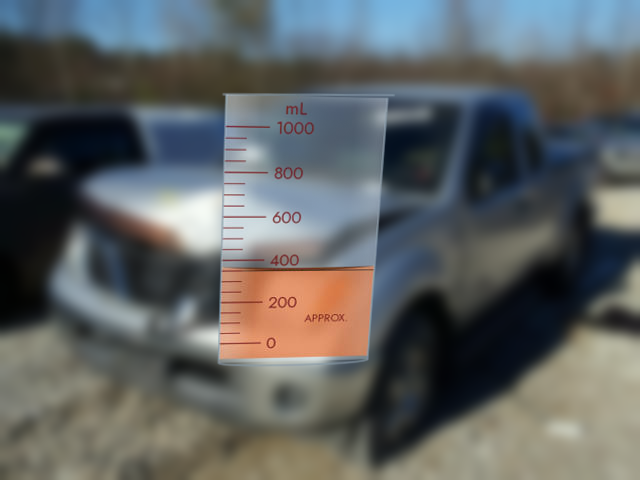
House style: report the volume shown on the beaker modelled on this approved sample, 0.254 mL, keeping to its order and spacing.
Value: 350 mL
